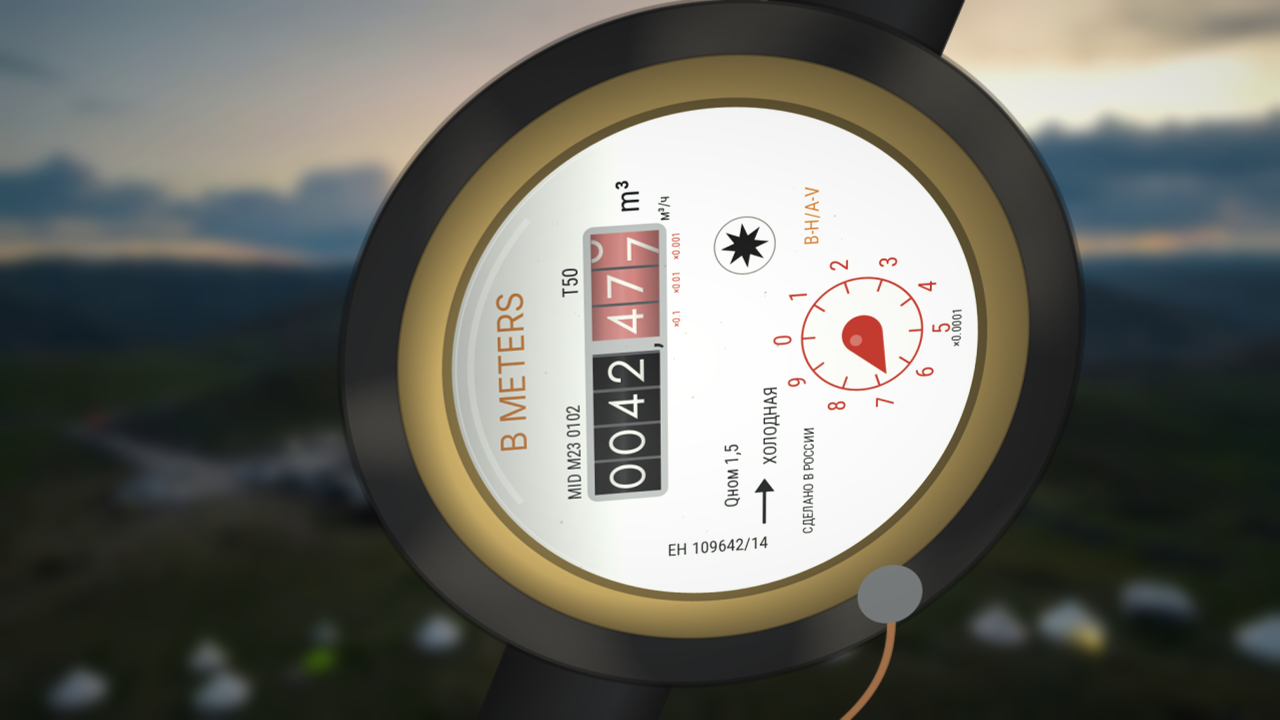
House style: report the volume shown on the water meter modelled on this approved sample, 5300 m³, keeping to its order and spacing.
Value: 42.4766 m³
